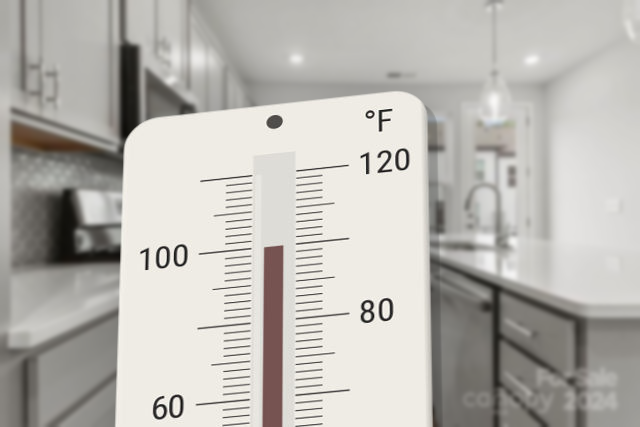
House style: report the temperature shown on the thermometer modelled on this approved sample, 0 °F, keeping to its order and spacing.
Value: 100 °F
